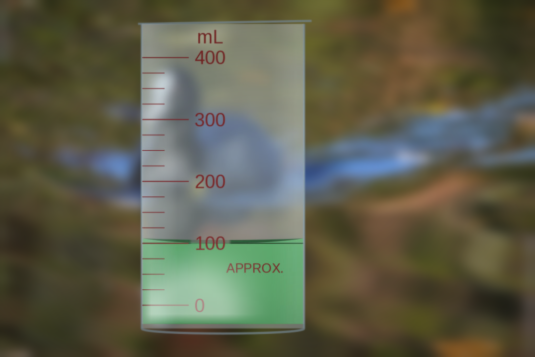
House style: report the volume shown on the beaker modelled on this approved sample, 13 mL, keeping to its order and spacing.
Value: 100 mL
